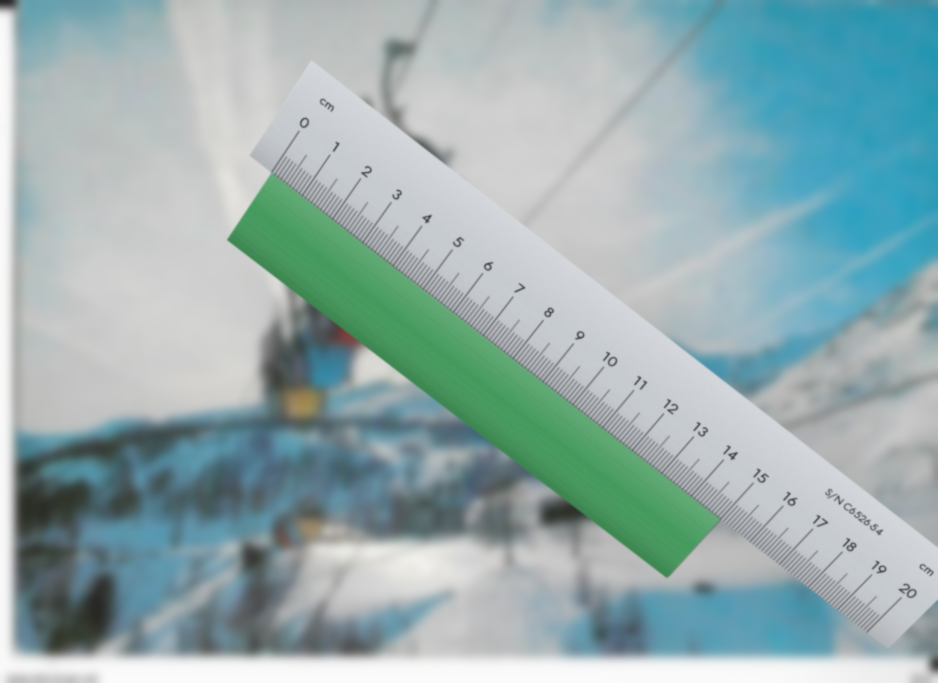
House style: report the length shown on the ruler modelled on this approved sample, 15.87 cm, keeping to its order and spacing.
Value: 15 cm
